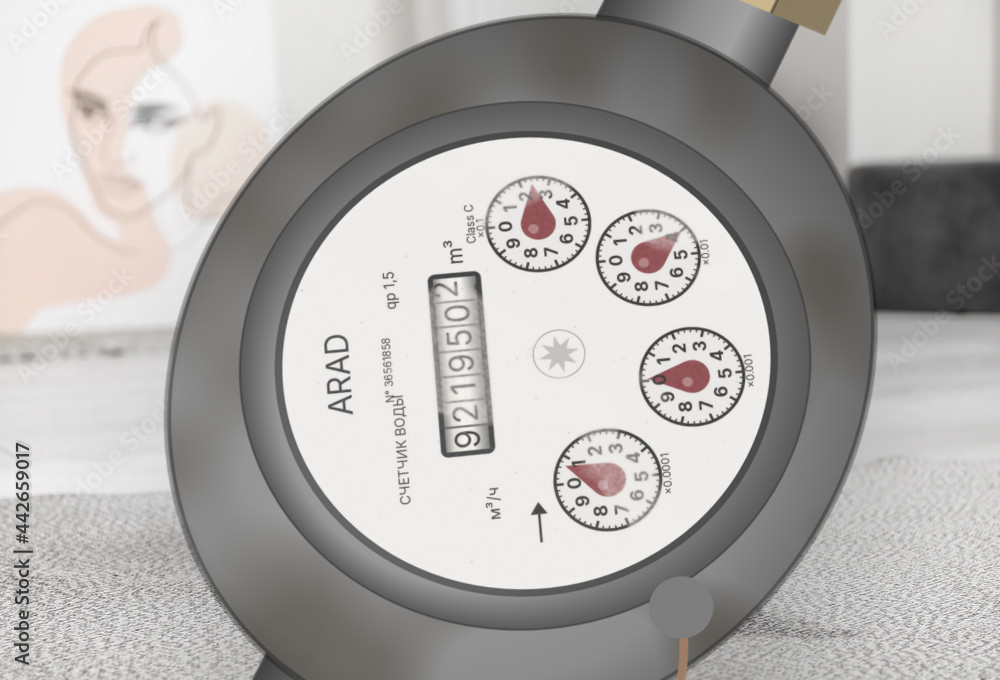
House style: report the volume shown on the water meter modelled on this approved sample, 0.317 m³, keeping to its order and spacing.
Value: 9219502.2400 m³
